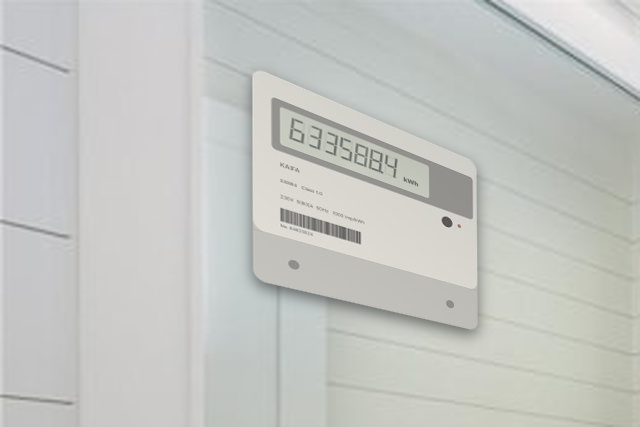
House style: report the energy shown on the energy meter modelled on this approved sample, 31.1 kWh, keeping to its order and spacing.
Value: 633588.4 kWh
